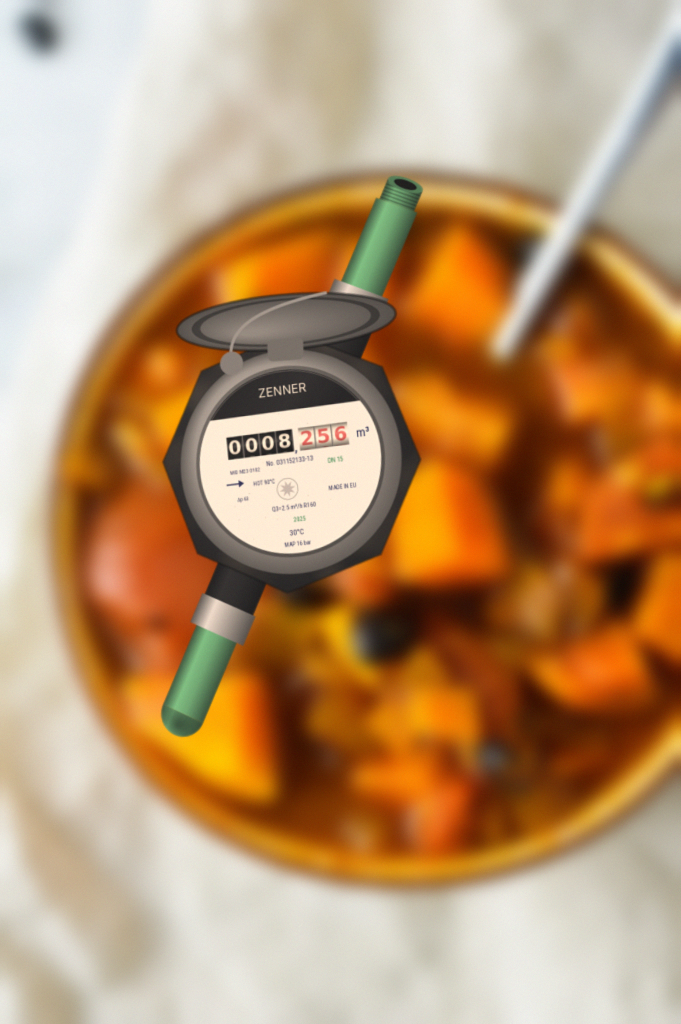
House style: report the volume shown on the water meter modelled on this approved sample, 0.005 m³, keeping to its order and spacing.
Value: 8.256 m³
